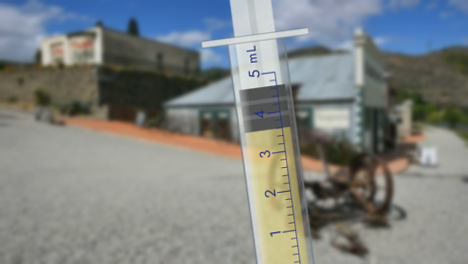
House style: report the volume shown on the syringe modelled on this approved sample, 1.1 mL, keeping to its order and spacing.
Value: 3.6 mL
